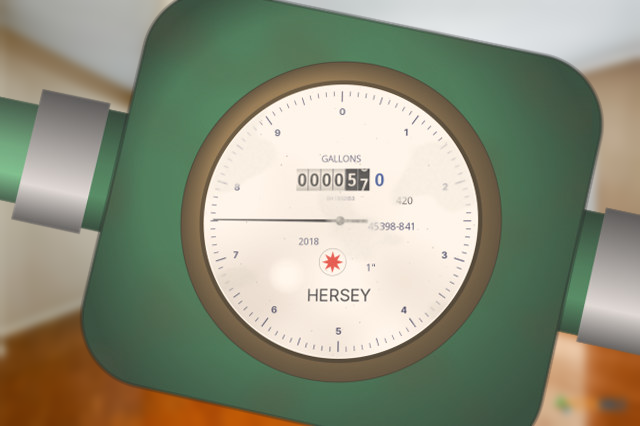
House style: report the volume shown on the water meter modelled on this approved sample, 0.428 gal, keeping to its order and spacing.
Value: 567.5 gal
